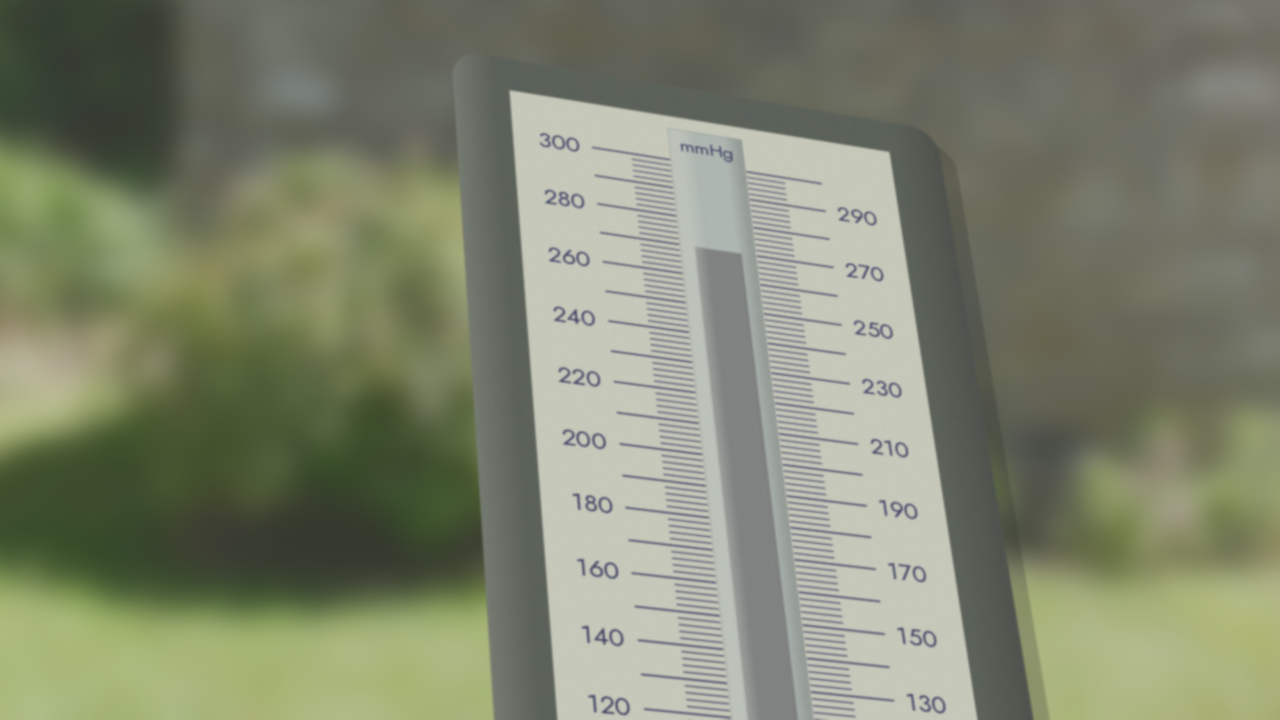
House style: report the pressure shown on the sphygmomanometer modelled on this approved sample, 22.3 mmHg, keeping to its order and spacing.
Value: 270 mmHg
